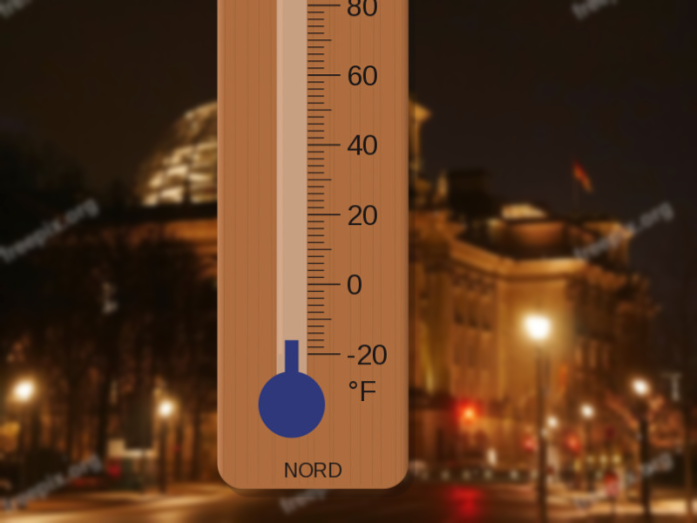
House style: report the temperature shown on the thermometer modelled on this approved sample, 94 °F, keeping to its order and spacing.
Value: -16 °F
